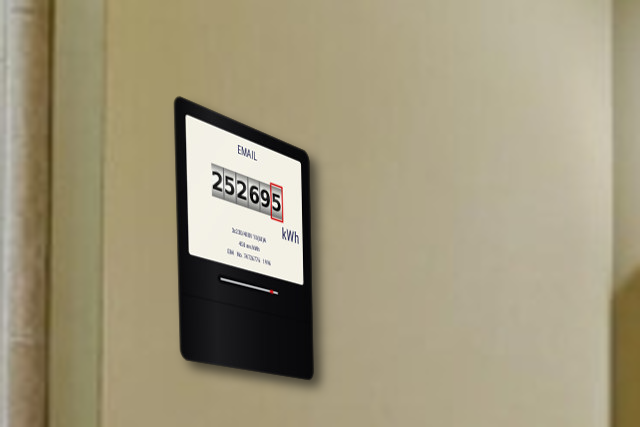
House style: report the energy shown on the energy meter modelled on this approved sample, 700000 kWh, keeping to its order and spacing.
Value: 25269.5 kWh
